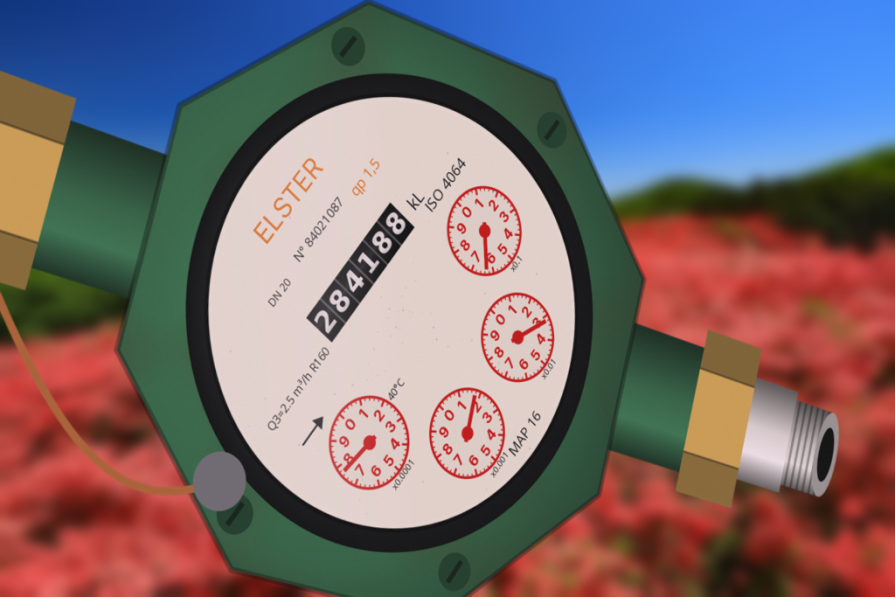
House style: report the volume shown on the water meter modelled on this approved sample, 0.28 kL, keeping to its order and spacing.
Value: 284188.6317 kL
